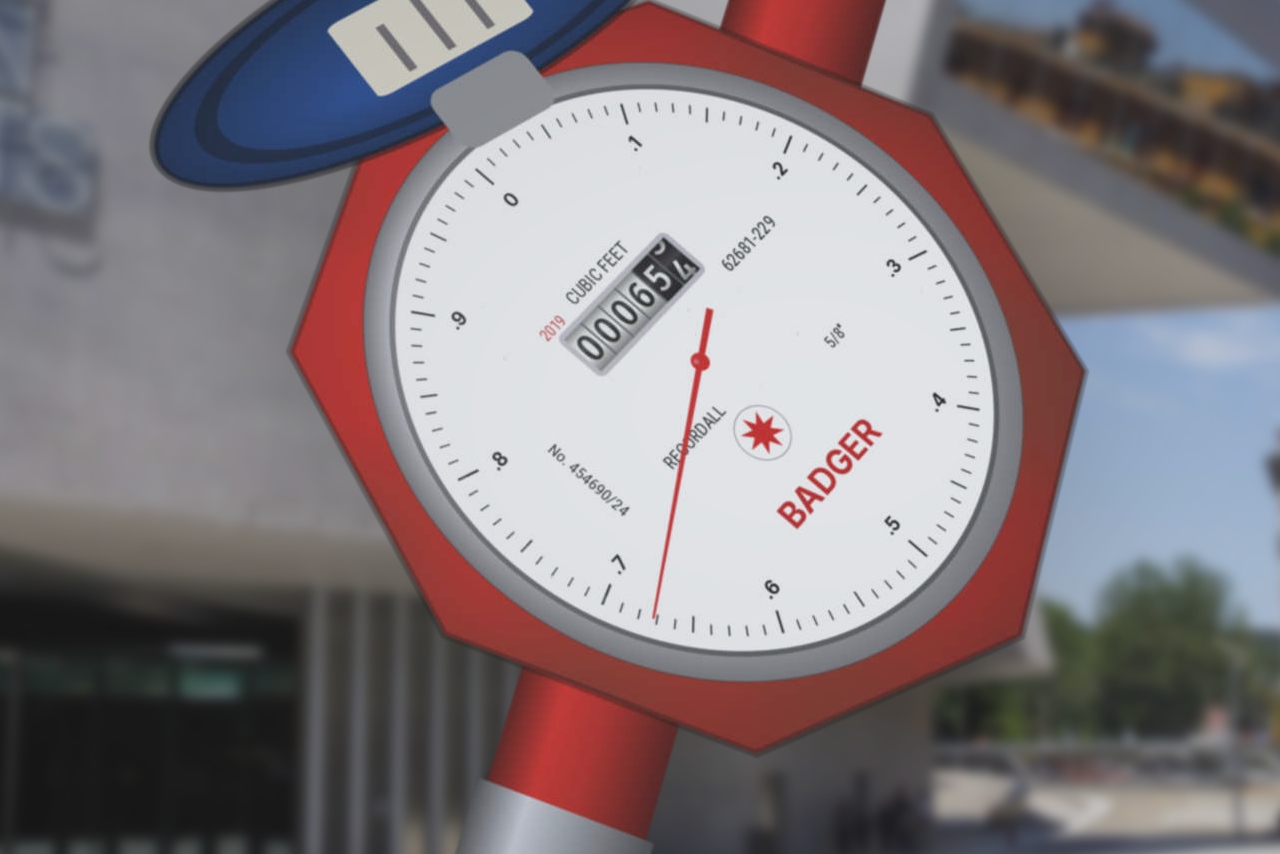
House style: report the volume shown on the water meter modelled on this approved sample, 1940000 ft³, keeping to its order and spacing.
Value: 653.67 ft³
